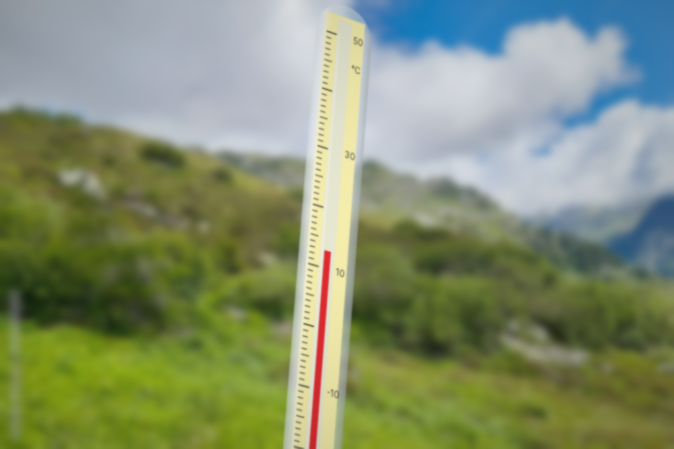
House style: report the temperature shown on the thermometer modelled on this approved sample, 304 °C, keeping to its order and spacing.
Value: 13 °C
